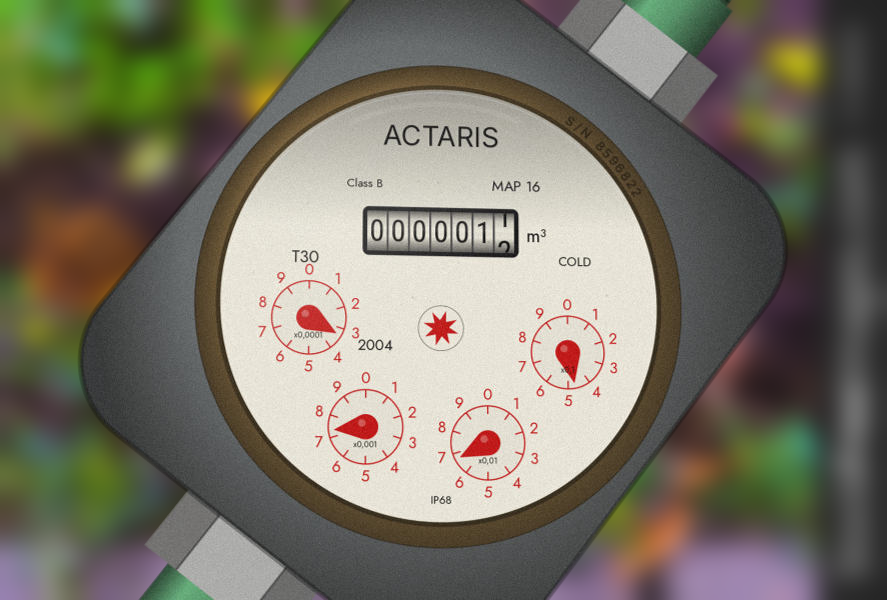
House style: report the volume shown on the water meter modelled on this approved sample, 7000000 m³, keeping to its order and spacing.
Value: 11.4673 m³
